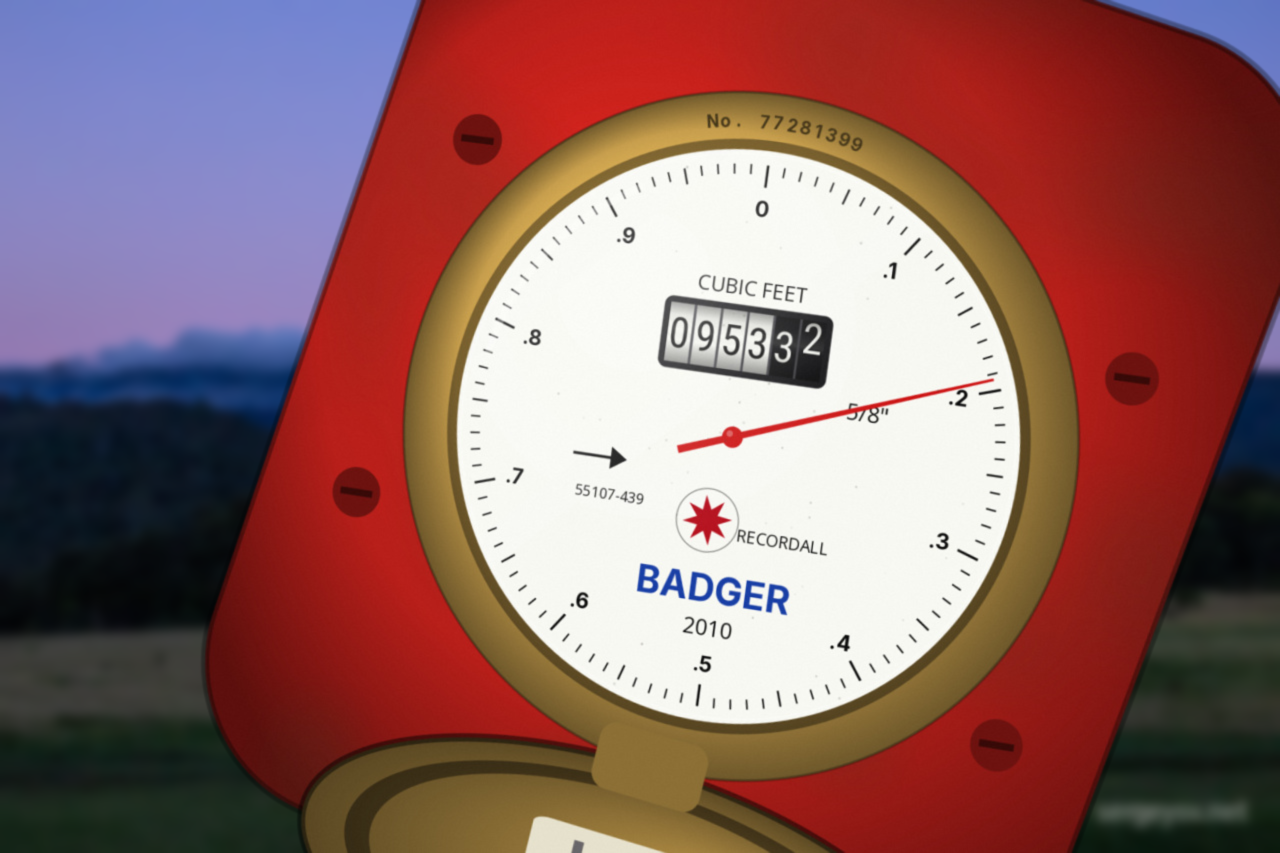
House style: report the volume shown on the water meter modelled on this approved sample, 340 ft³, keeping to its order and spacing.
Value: 95332.19 ft³
